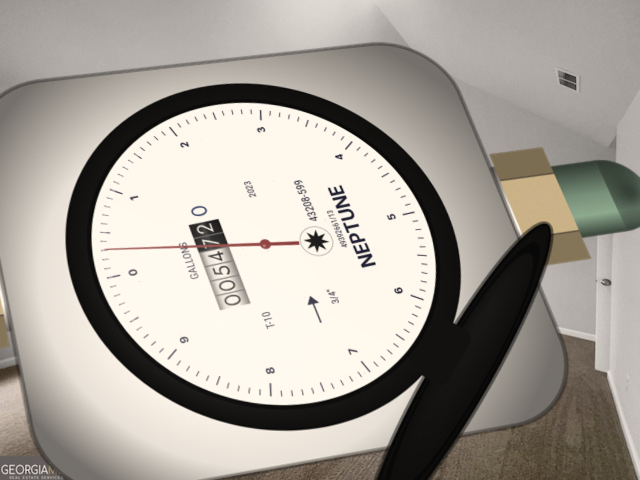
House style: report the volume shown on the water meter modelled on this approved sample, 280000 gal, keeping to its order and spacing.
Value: 54720.3 gal
